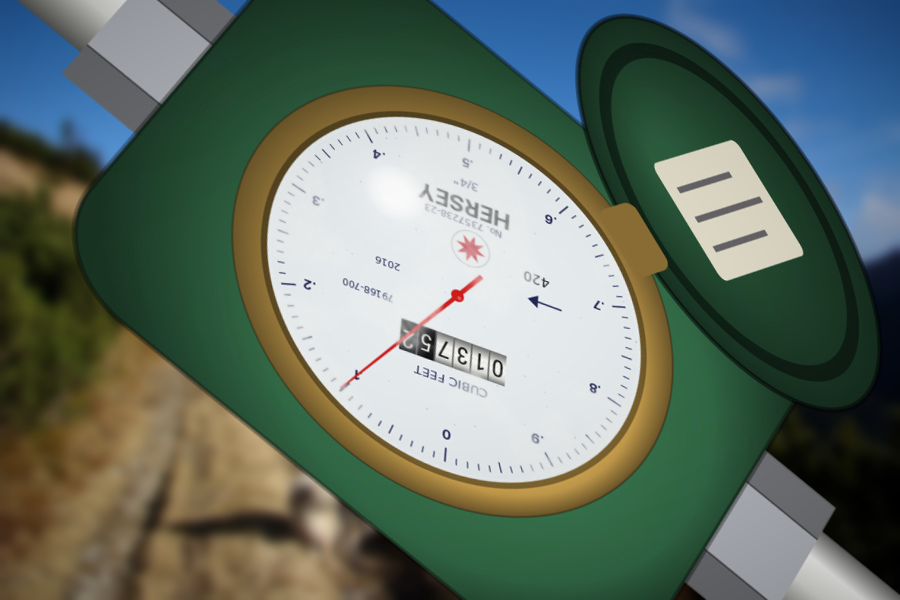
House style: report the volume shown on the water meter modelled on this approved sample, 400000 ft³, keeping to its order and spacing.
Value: 13752.10 ft³
